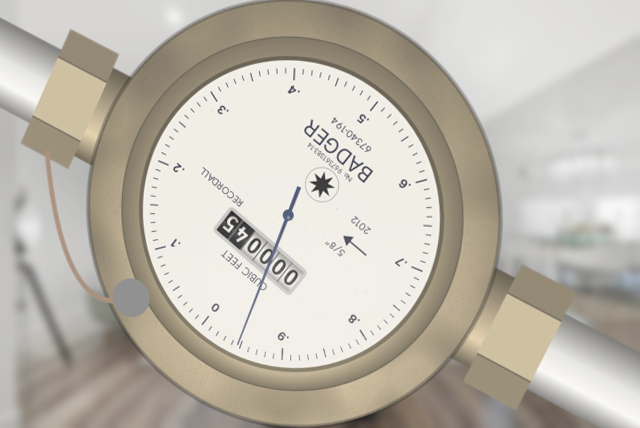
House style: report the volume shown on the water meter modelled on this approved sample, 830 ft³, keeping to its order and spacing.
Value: 44.95 ft³
